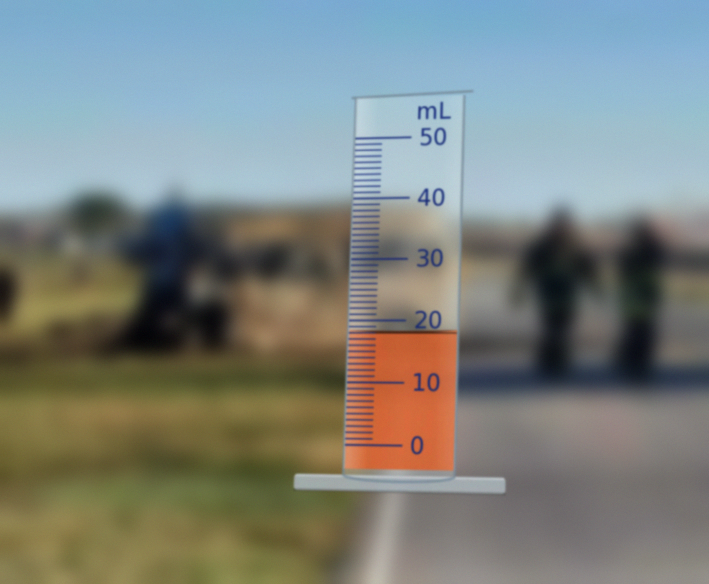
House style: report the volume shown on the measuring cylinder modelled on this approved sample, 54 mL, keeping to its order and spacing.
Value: 18 mL
